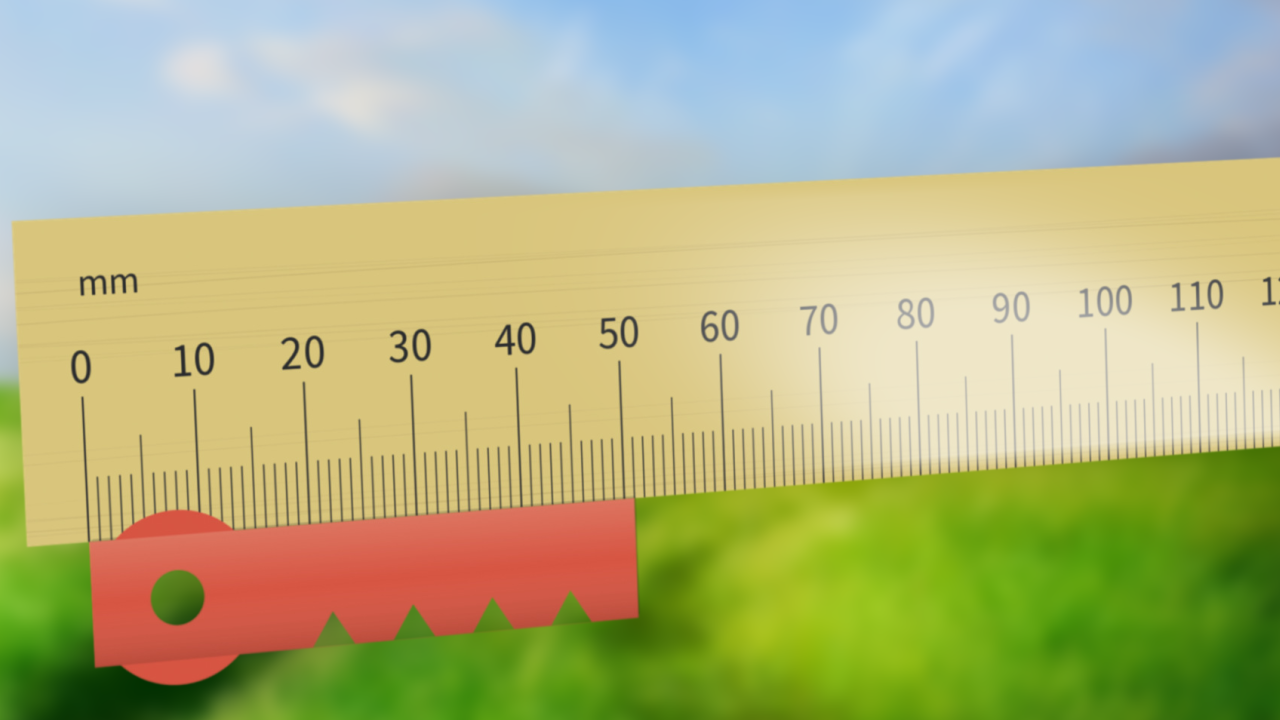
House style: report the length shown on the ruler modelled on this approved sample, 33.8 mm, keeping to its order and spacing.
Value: 51 mm
